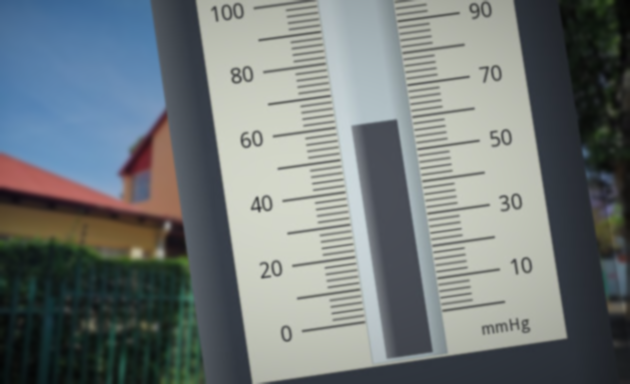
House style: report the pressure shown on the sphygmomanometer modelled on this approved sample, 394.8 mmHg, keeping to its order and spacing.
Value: 60 mmHg
